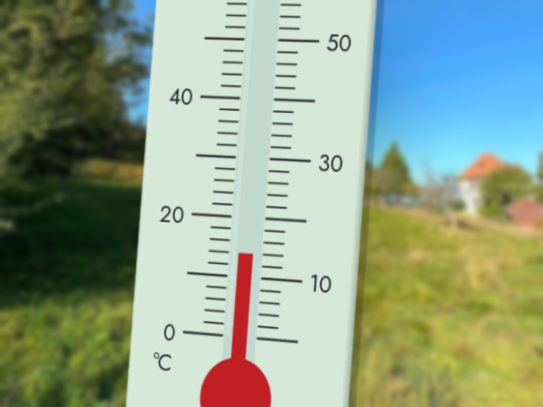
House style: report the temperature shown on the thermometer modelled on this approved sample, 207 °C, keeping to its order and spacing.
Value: 14 °C
